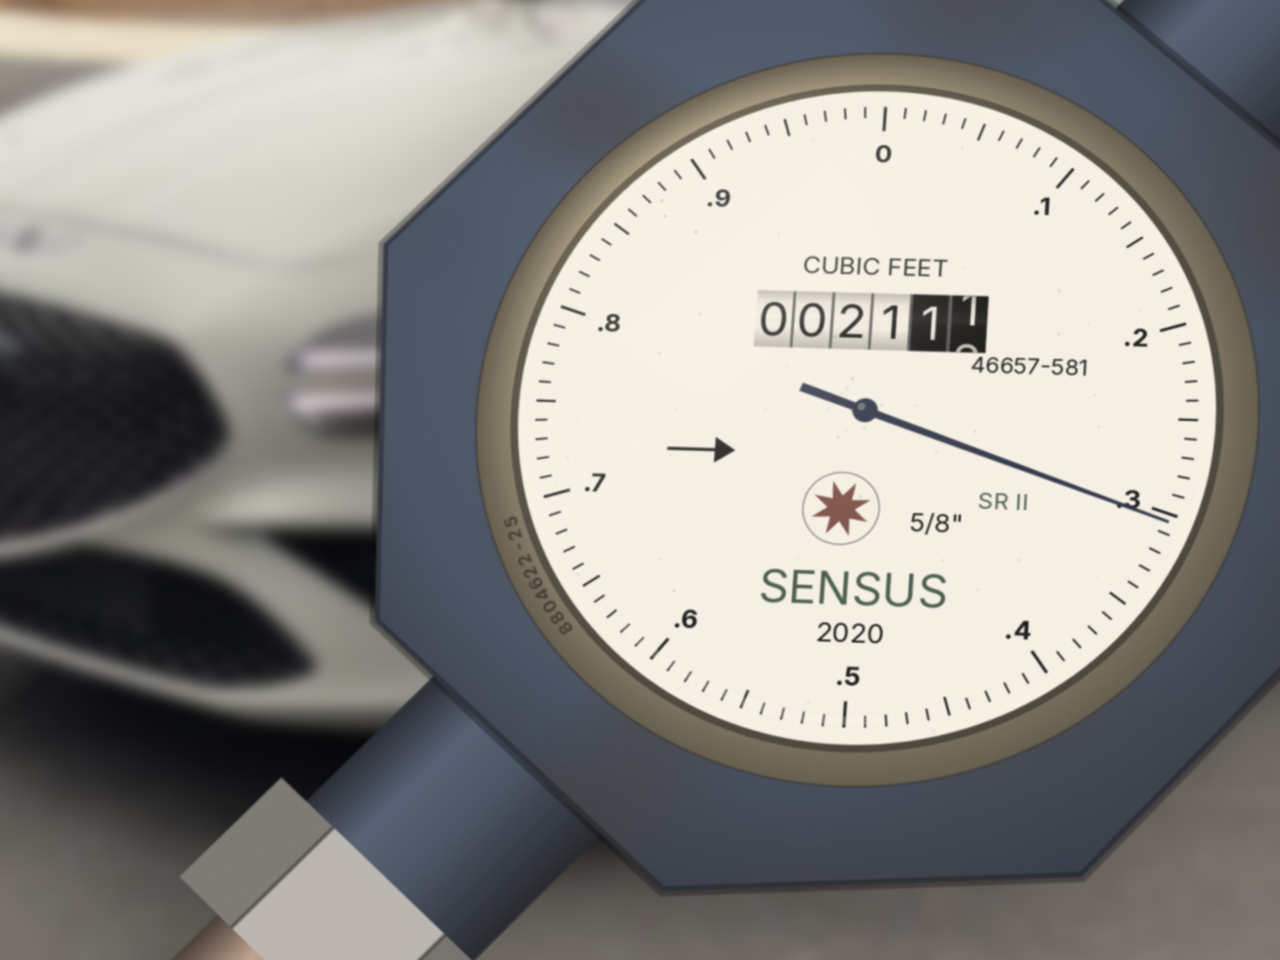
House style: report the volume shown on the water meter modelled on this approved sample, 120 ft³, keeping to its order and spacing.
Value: 2111.30 ft³
